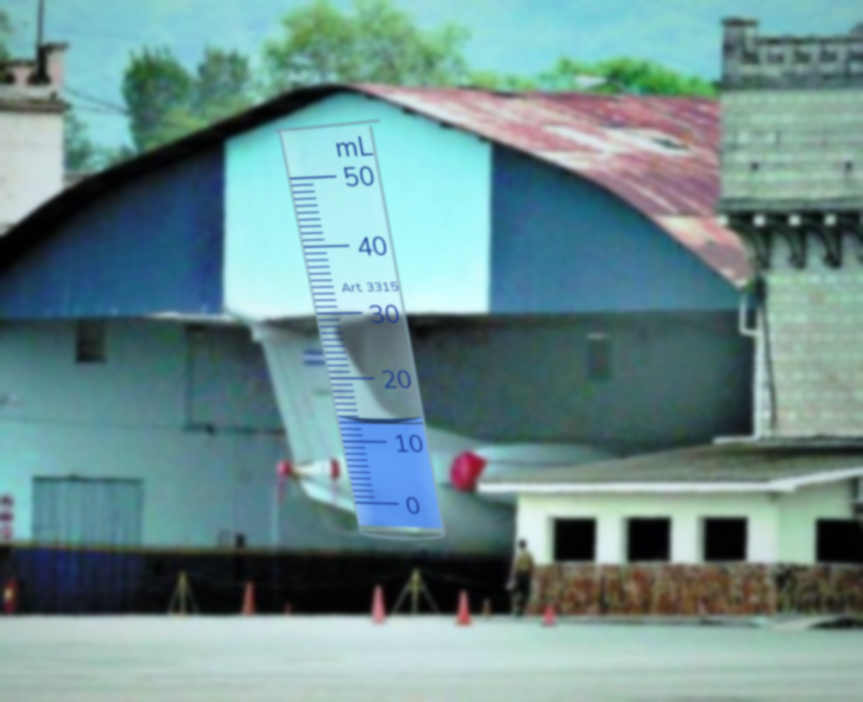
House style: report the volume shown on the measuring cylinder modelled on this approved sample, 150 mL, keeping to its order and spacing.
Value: 13 mL
